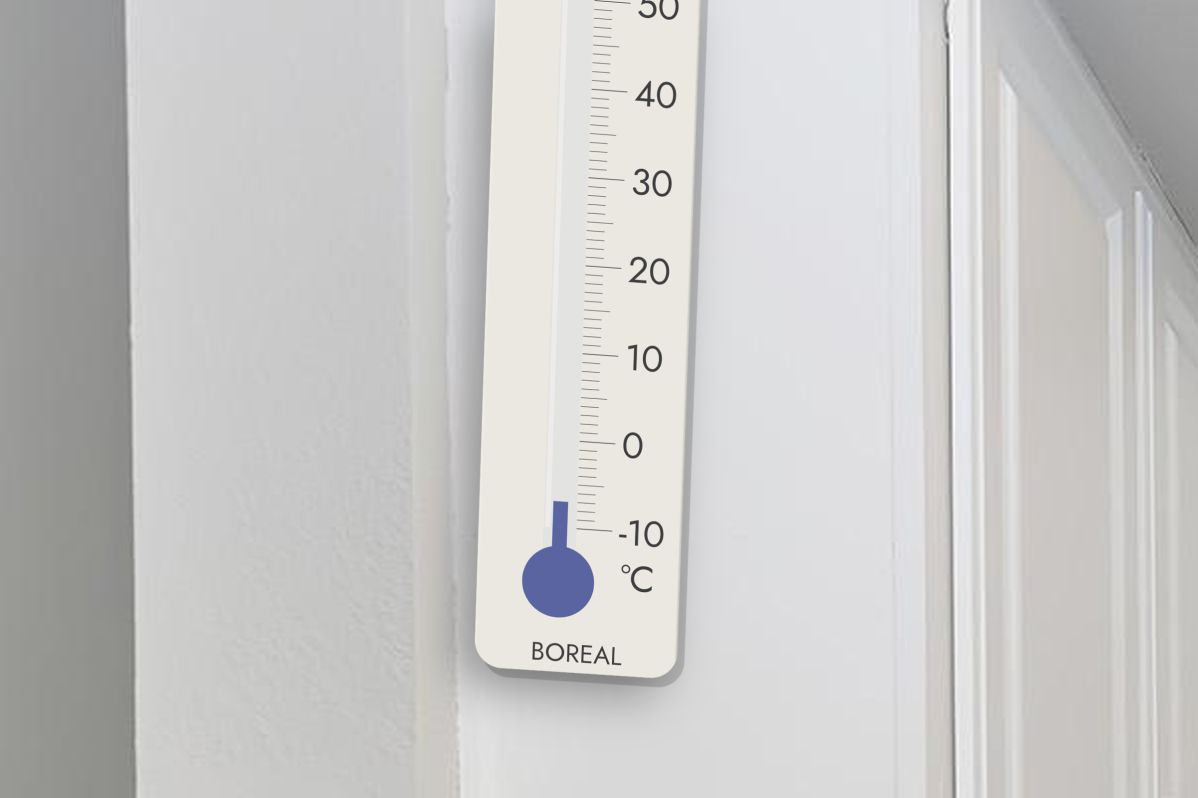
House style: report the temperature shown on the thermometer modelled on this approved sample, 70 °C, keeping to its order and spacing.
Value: -7 °C
